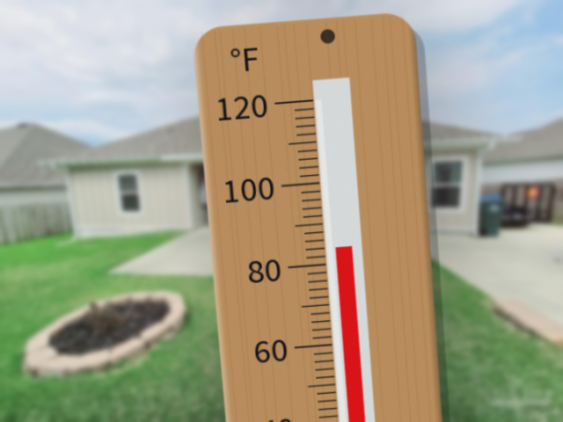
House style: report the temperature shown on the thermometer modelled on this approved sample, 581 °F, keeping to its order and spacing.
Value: 84 °F
